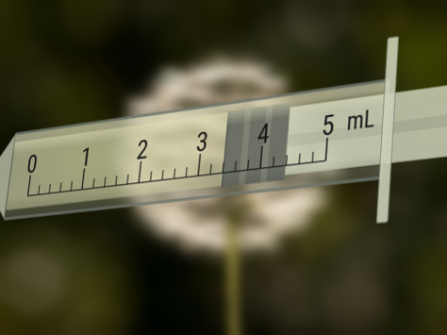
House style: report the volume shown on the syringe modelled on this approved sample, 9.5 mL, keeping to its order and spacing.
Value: 3.4 mL
